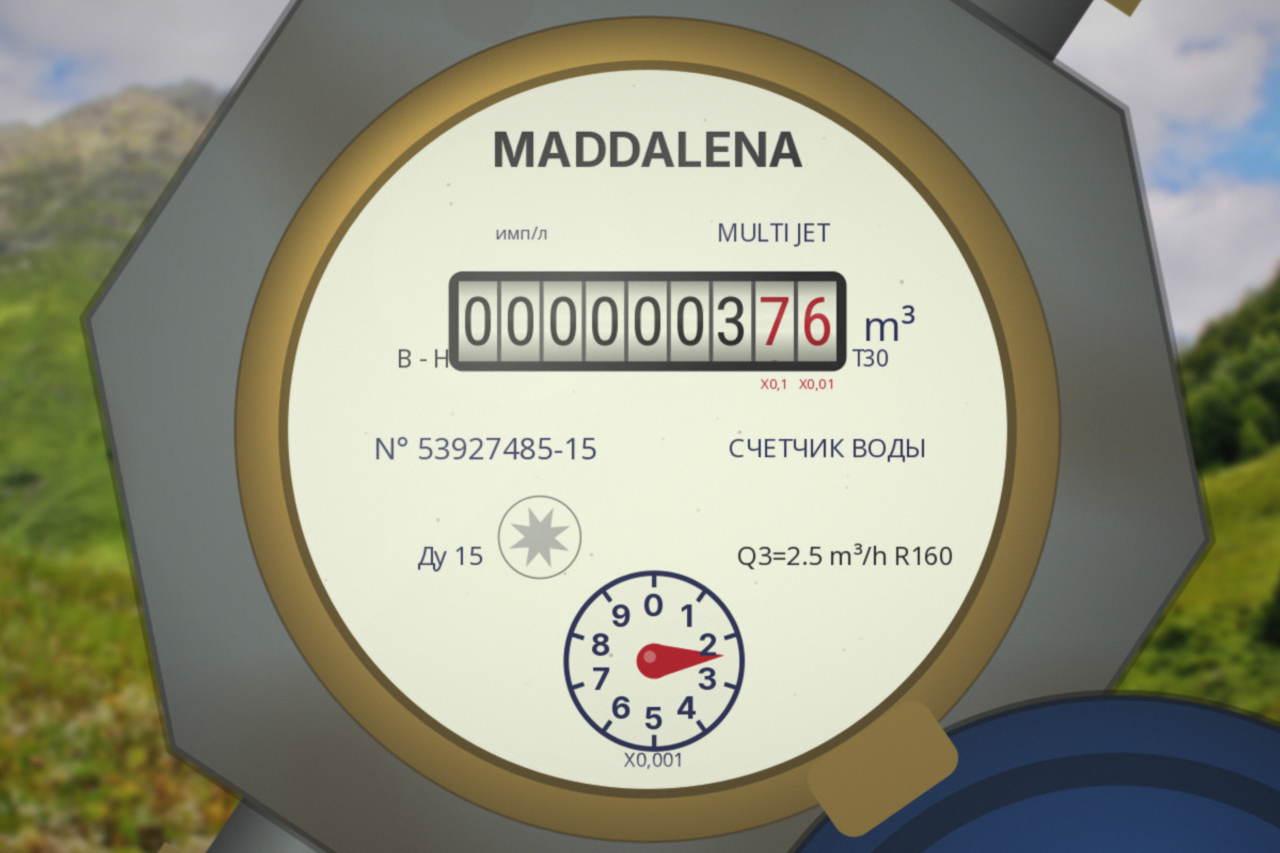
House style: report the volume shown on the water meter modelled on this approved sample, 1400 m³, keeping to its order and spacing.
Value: 3.762 m³
